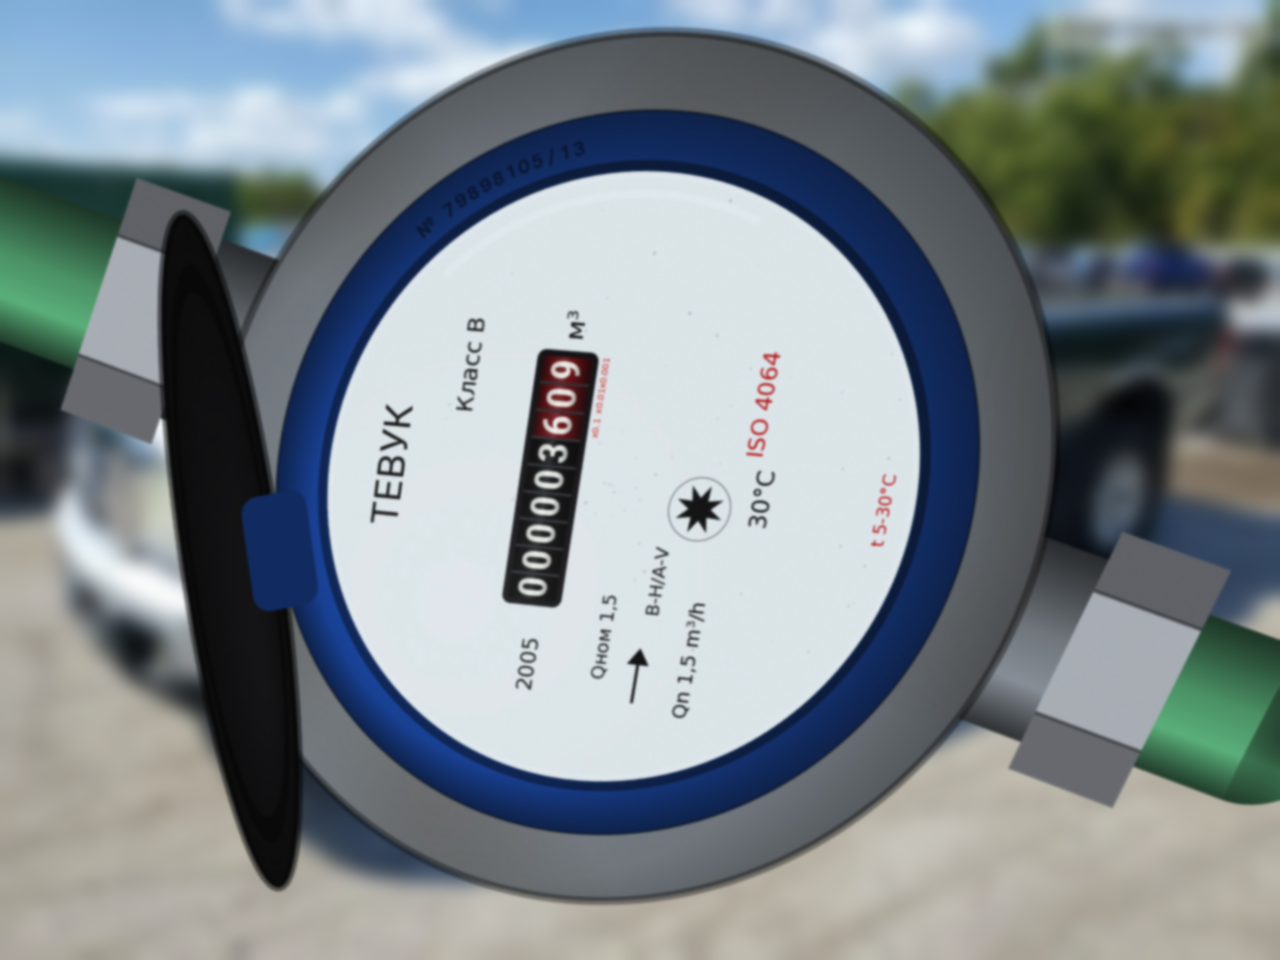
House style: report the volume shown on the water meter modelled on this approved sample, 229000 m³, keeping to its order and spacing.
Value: 3.609 m³
